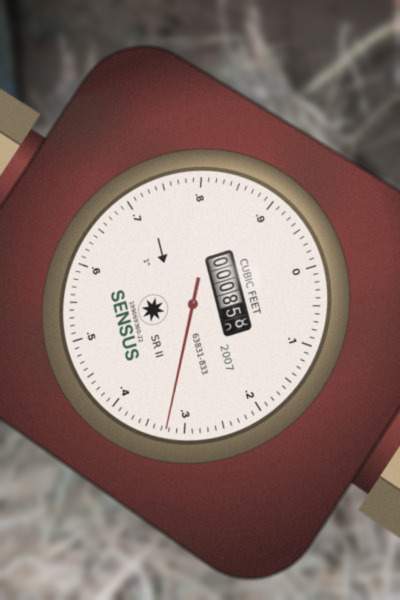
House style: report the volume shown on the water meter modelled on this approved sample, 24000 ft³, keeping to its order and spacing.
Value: 858.32 ft³
